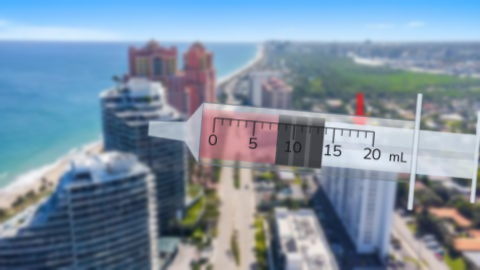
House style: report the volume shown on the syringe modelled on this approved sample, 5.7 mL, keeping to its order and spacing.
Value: 8 mL
